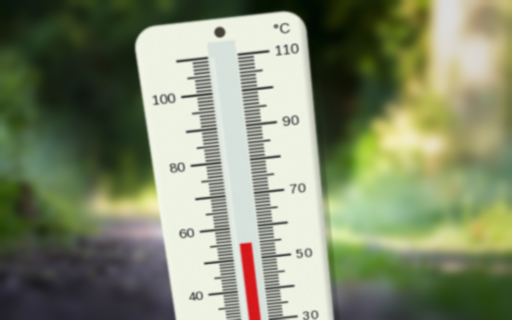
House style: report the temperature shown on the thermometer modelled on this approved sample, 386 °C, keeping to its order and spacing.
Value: 55 °C
